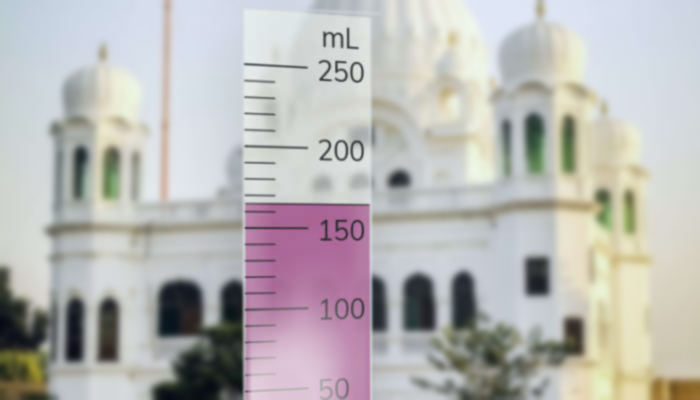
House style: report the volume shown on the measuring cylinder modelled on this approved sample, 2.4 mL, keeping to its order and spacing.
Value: 165 mL
